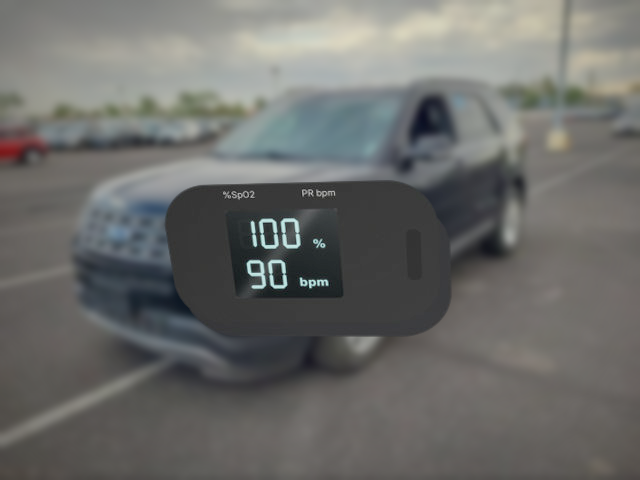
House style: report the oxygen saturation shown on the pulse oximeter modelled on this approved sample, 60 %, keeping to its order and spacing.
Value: 100 %
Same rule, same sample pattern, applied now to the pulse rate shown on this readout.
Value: 90 bpm
